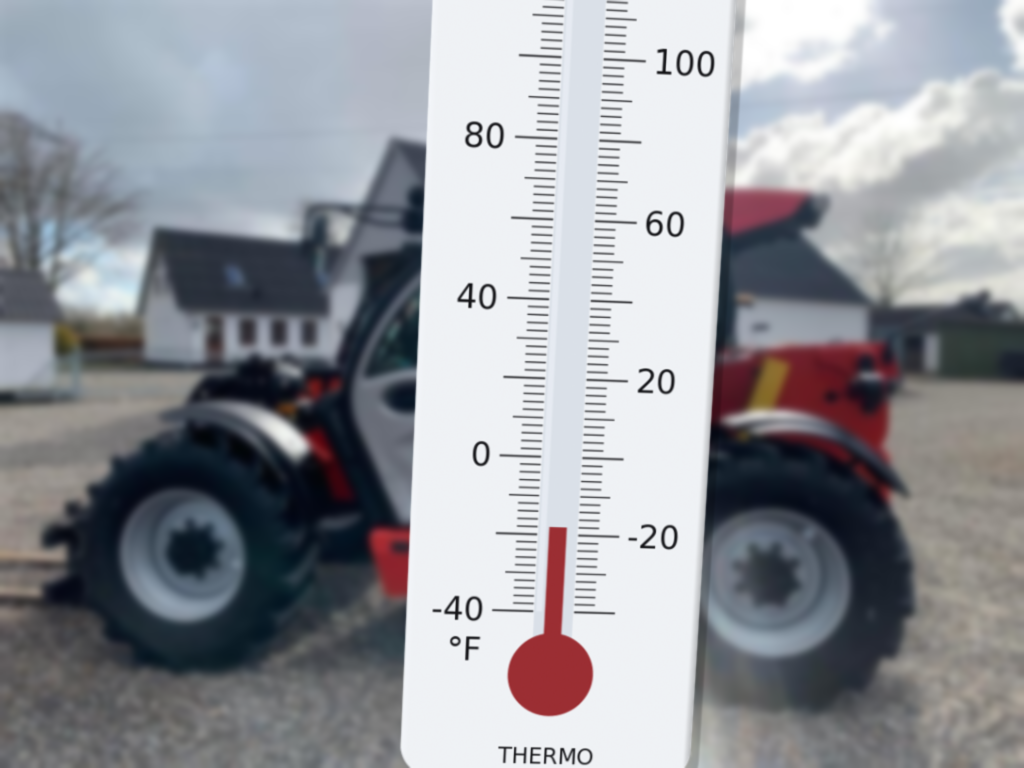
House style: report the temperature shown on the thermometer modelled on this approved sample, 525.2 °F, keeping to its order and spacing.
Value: -18 °F
